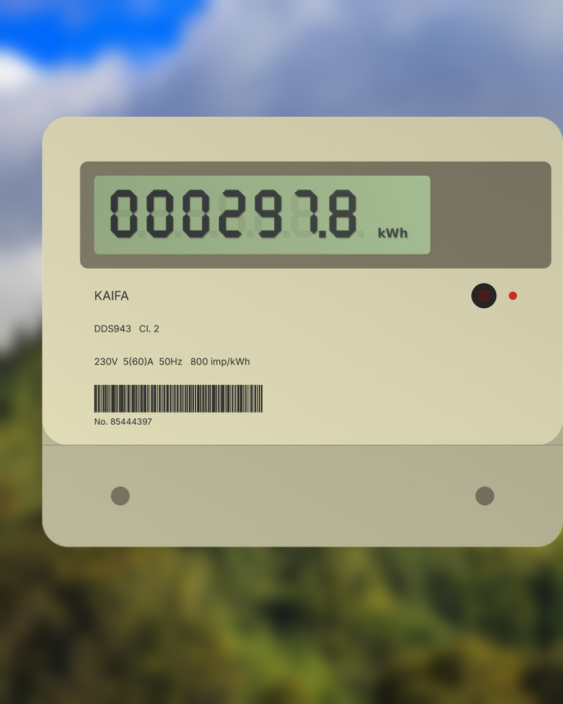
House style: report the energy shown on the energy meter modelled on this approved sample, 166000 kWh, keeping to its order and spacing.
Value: 297.8 kWh
